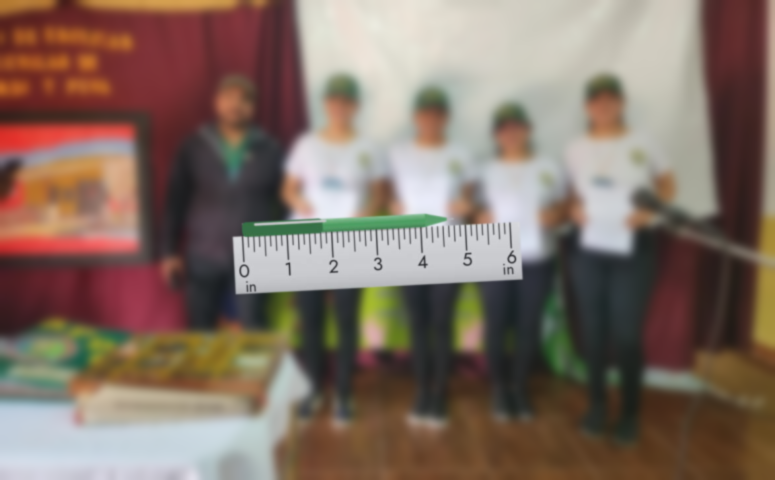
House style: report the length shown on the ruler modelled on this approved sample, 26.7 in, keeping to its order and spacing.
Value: 4.75 in
